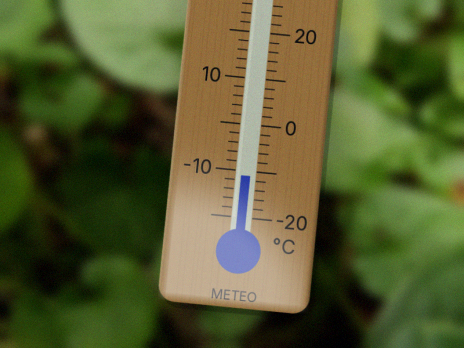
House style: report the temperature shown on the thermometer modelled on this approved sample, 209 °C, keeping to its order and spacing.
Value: -11 °C
